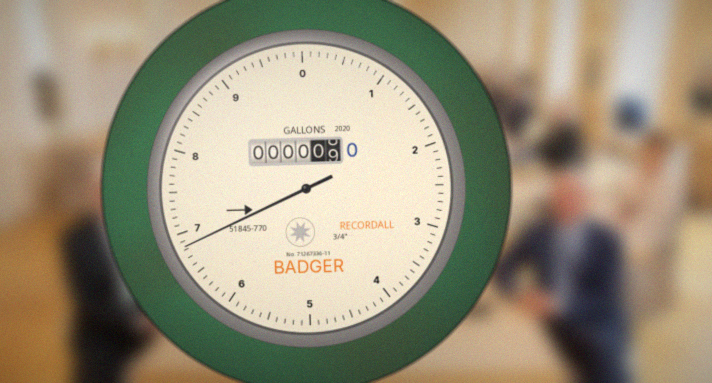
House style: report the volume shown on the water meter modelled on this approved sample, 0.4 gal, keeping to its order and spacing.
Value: 86.8 gal
